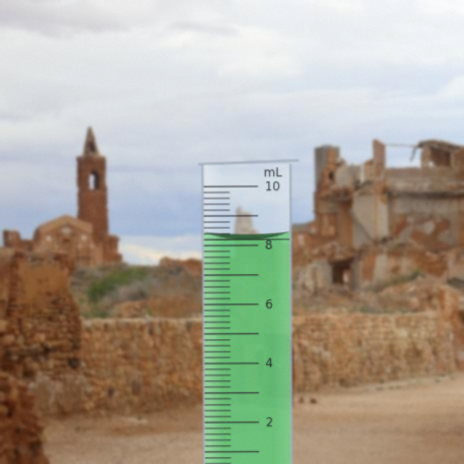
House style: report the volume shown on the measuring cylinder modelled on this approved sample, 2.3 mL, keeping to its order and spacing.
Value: 8.2 mL
